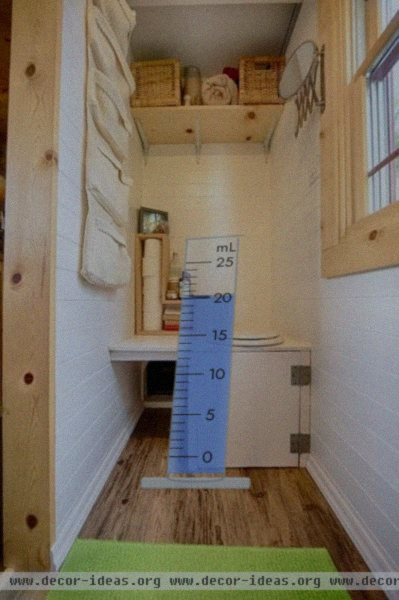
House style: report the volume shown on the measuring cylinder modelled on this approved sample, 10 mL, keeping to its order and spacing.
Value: 20 mL
